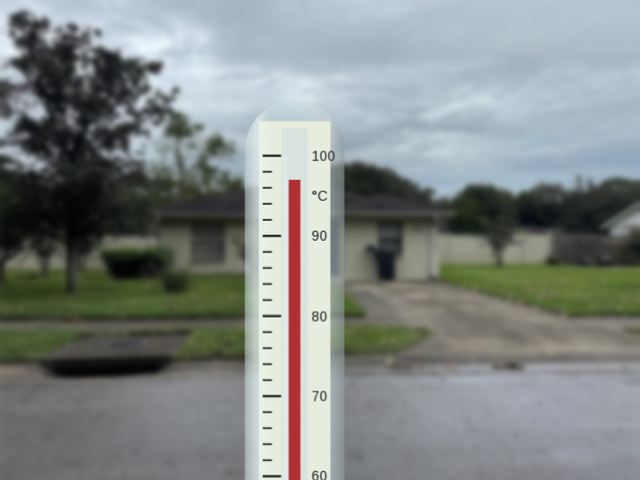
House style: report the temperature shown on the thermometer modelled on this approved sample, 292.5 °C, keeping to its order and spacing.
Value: 97 °C
